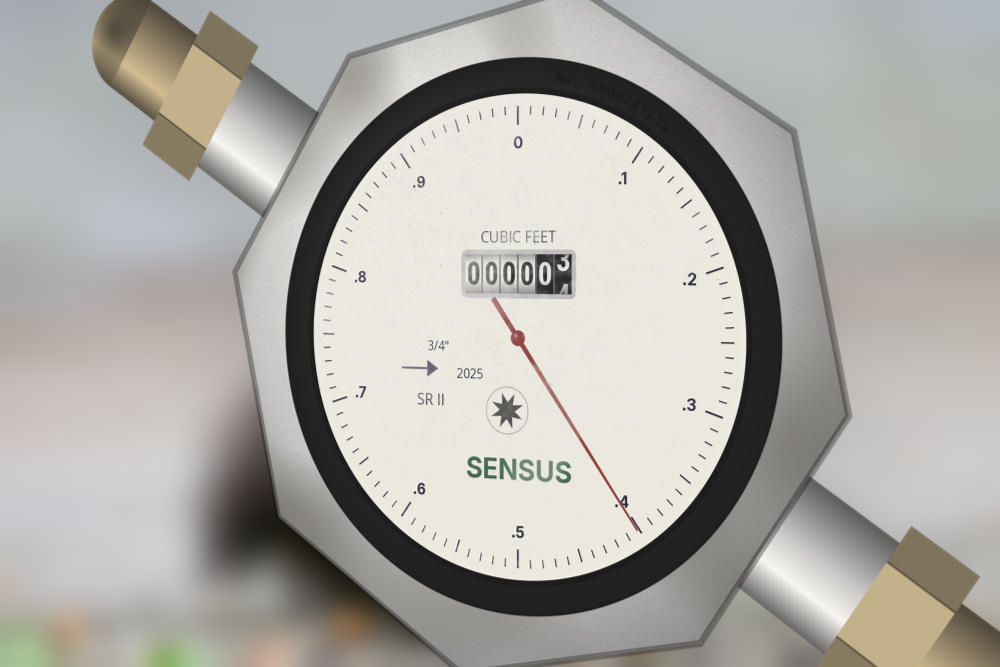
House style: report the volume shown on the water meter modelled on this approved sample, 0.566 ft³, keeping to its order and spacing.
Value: 3.40 ft³
